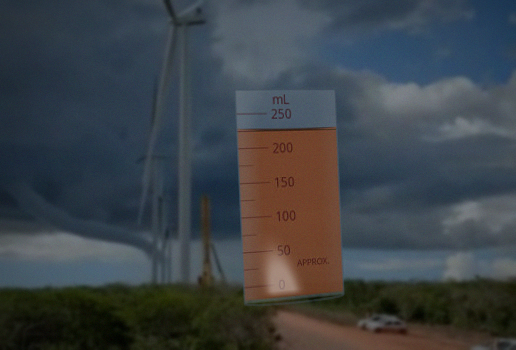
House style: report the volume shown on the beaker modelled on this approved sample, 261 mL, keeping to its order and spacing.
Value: 225 mL
